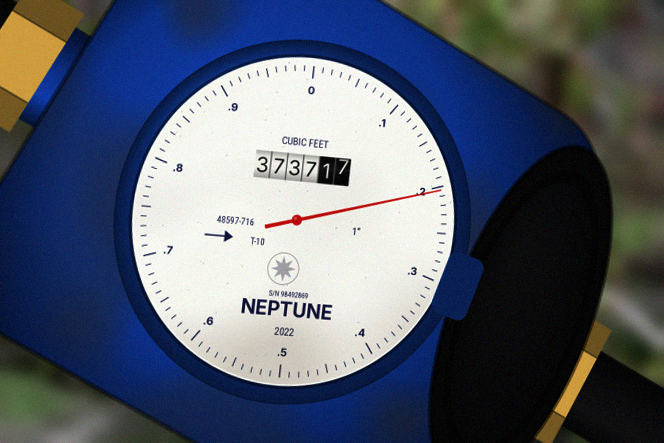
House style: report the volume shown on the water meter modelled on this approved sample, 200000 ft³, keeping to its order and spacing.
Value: 373717.20 ft³
